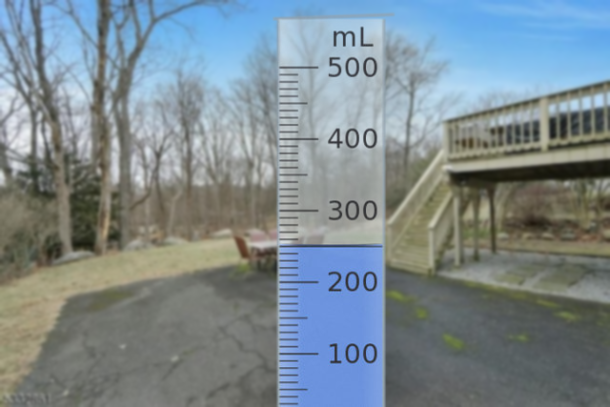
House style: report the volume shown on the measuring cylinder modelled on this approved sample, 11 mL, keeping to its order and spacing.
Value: 250 mL
